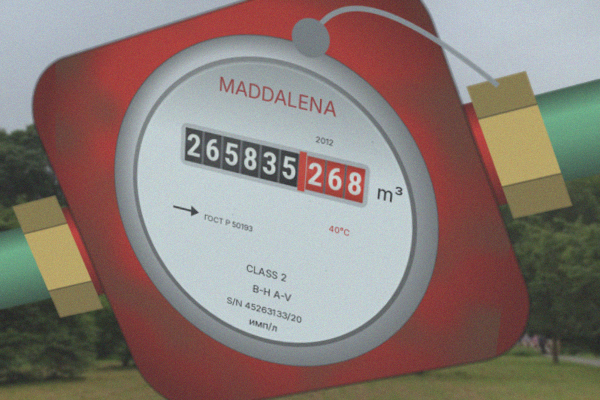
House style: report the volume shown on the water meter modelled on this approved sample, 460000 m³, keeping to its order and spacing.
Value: 265835.268 m³
